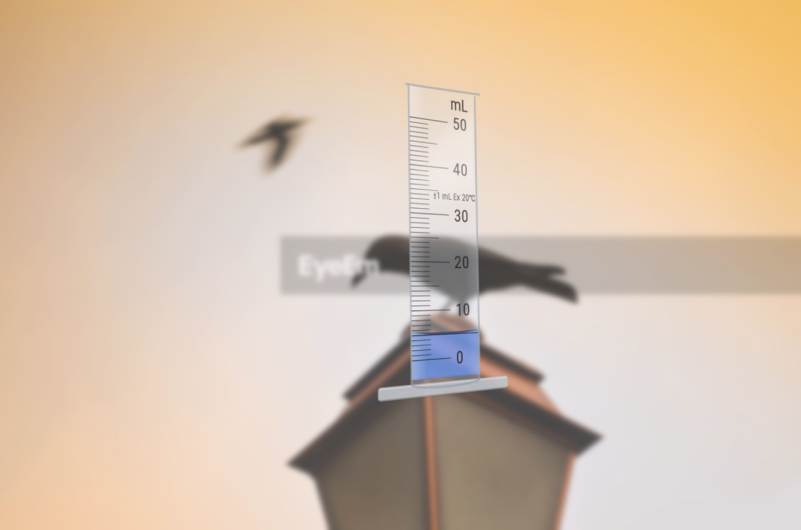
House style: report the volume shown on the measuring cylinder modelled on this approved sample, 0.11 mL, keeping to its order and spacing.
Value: 5 mL
